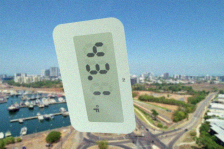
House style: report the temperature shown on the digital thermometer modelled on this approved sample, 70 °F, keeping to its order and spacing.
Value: 43.1 °F
